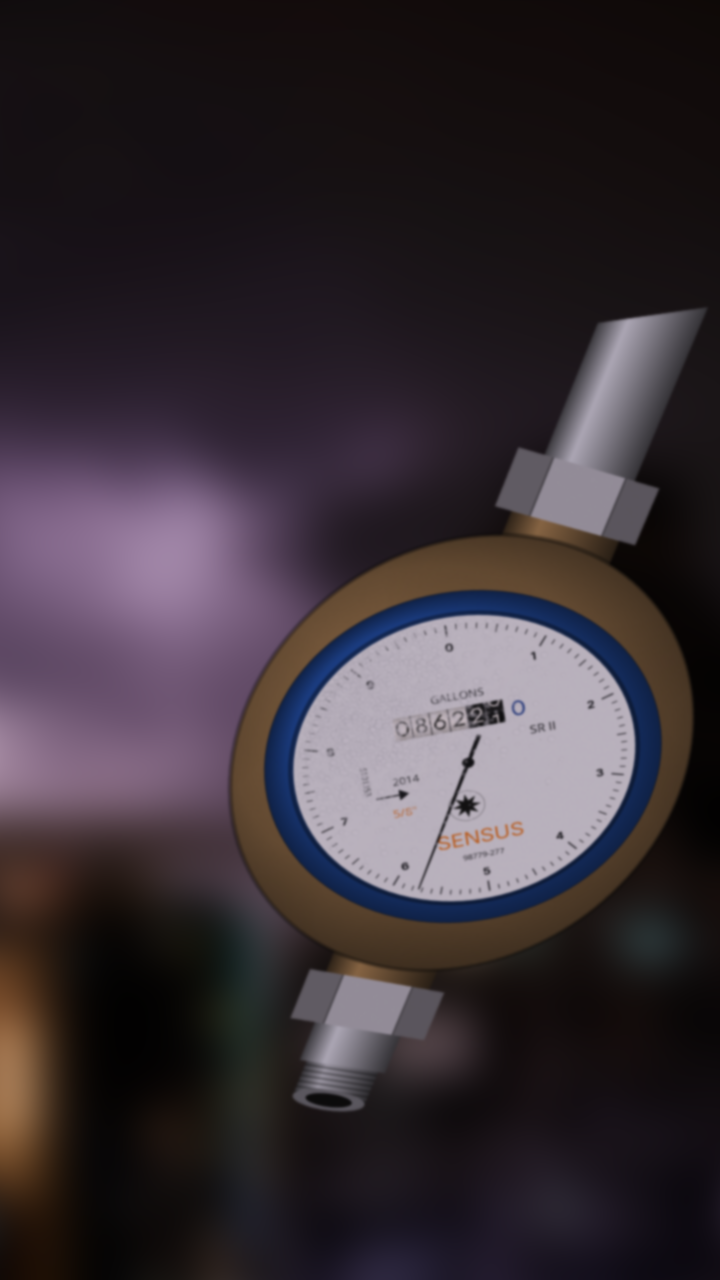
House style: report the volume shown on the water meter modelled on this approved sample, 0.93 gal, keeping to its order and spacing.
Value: 862205.7 gal
